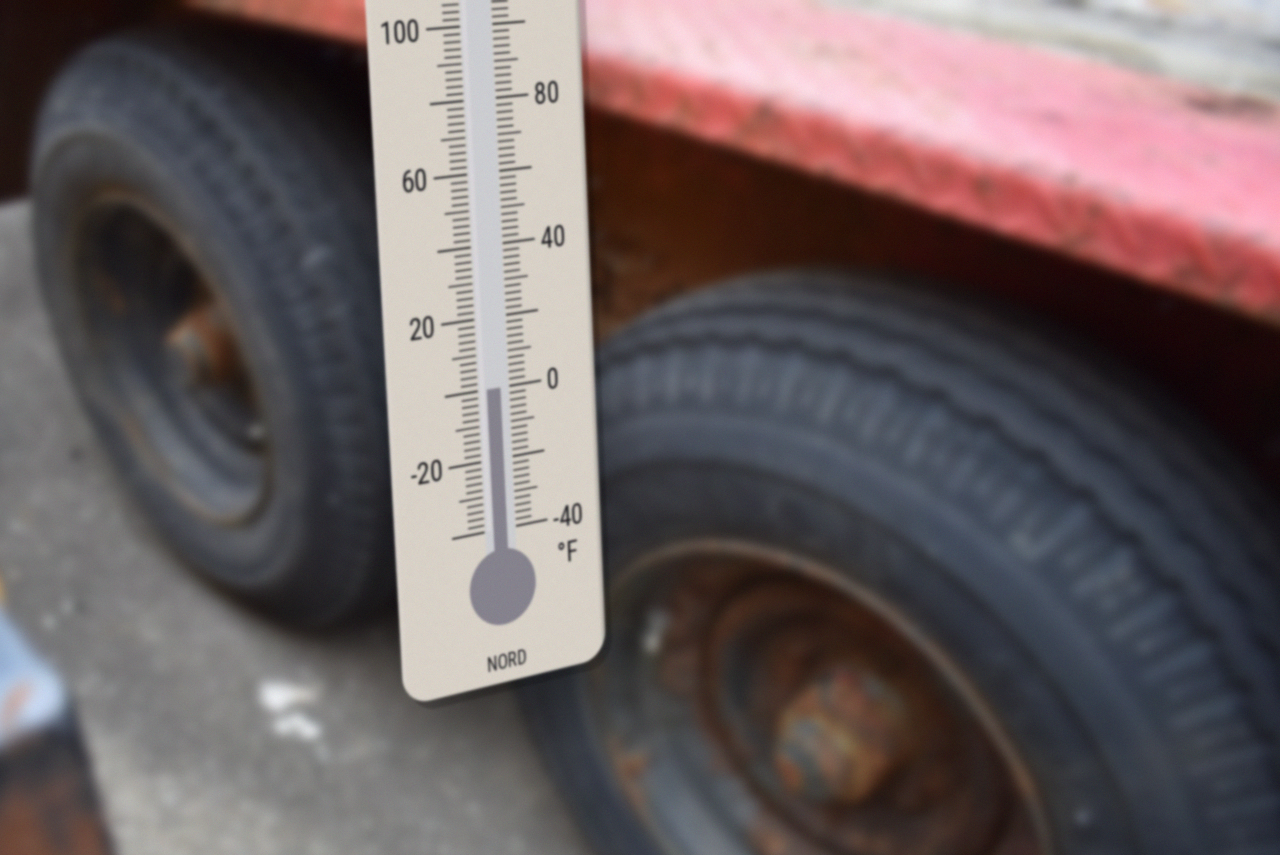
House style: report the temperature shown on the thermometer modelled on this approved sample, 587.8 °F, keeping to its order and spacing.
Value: 0 °F
